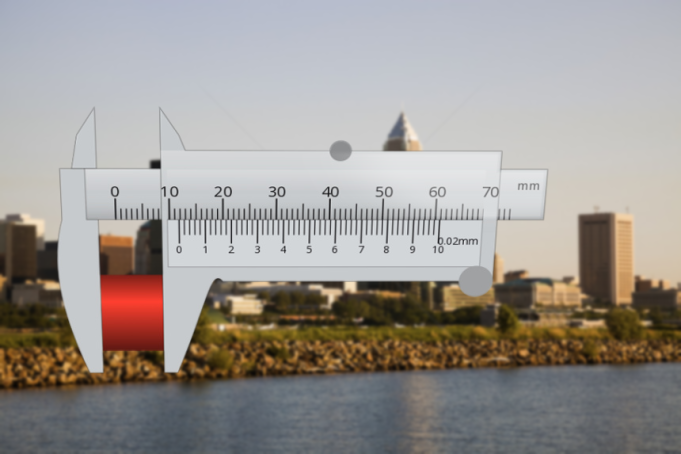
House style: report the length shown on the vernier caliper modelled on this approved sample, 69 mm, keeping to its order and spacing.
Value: 11.8 mm
